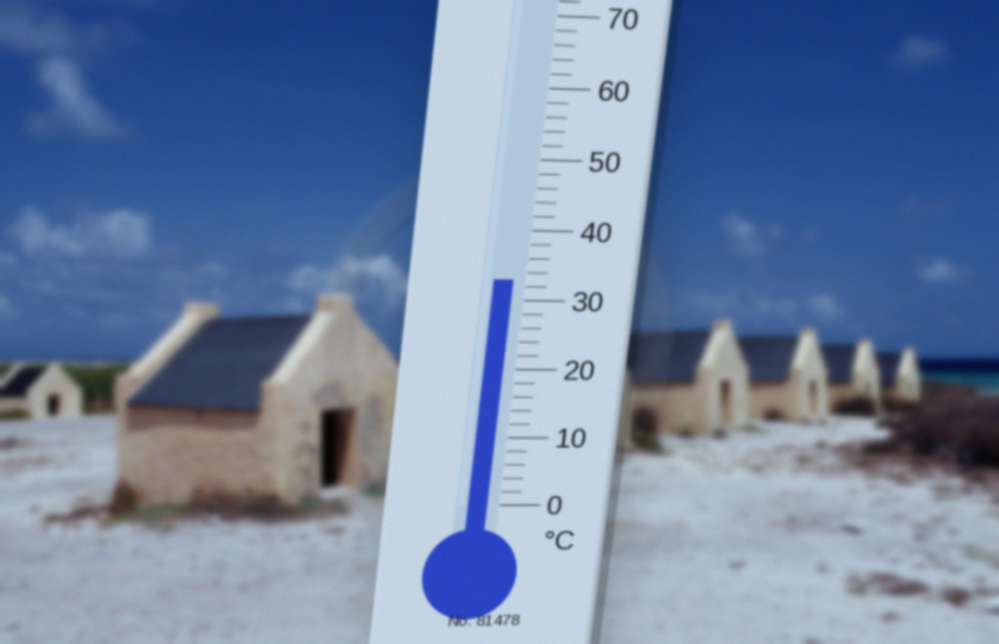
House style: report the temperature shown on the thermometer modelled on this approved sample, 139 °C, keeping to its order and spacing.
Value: 33 °C
